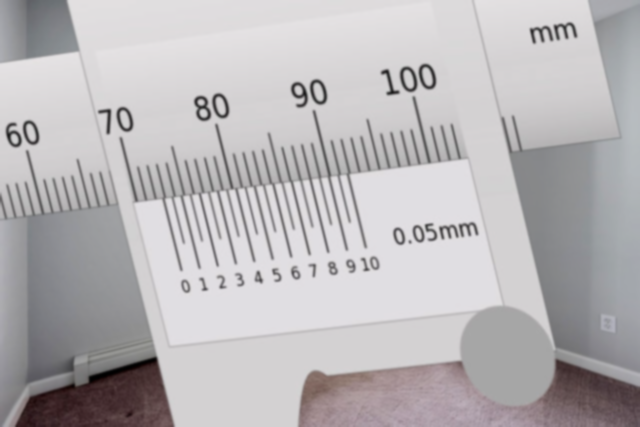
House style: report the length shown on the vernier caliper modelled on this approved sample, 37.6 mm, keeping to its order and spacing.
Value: 72.8 mm
